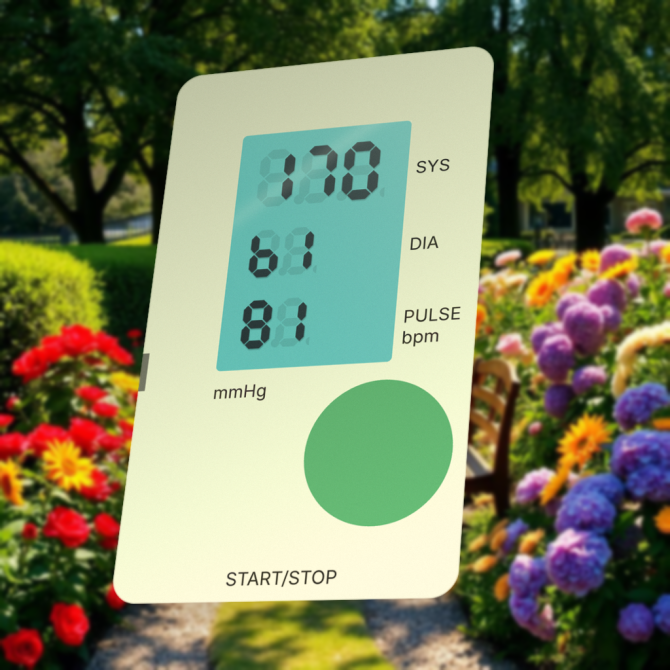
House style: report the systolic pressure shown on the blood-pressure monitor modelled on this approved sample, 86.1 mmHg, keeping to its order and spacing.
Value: 170 mmHg
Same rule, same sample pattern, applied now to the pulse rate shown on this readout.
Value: 81 bpm
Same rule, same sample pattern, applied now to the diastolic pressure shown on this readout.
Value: 61 mmHg
